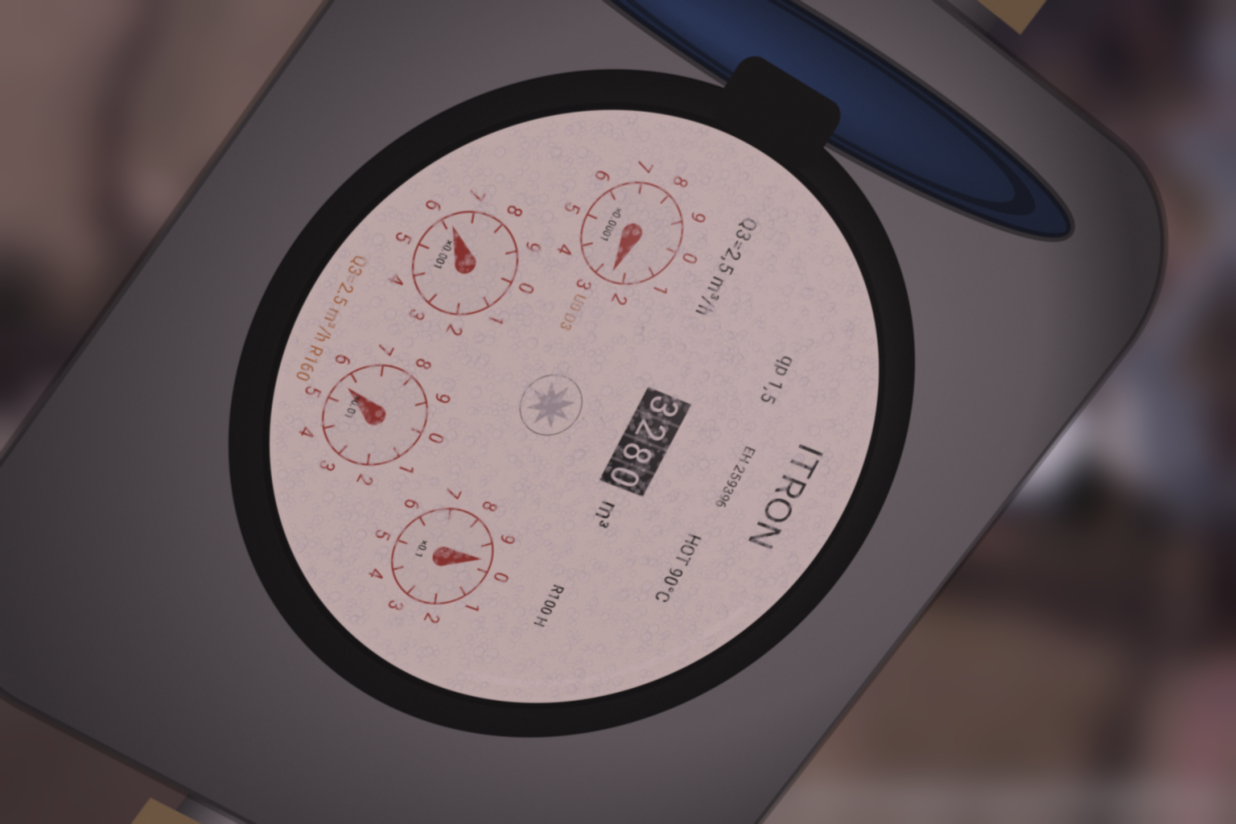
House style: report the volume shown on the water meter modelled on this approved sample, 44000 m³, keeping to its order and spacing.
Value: 3279.9562 m³
